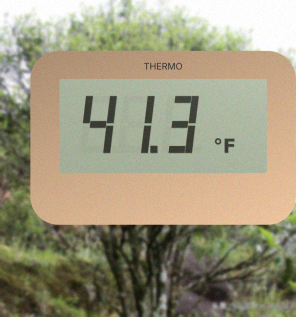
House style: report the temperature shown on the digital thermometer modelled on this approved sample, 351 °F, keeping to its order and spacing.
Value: 41.3 °F
